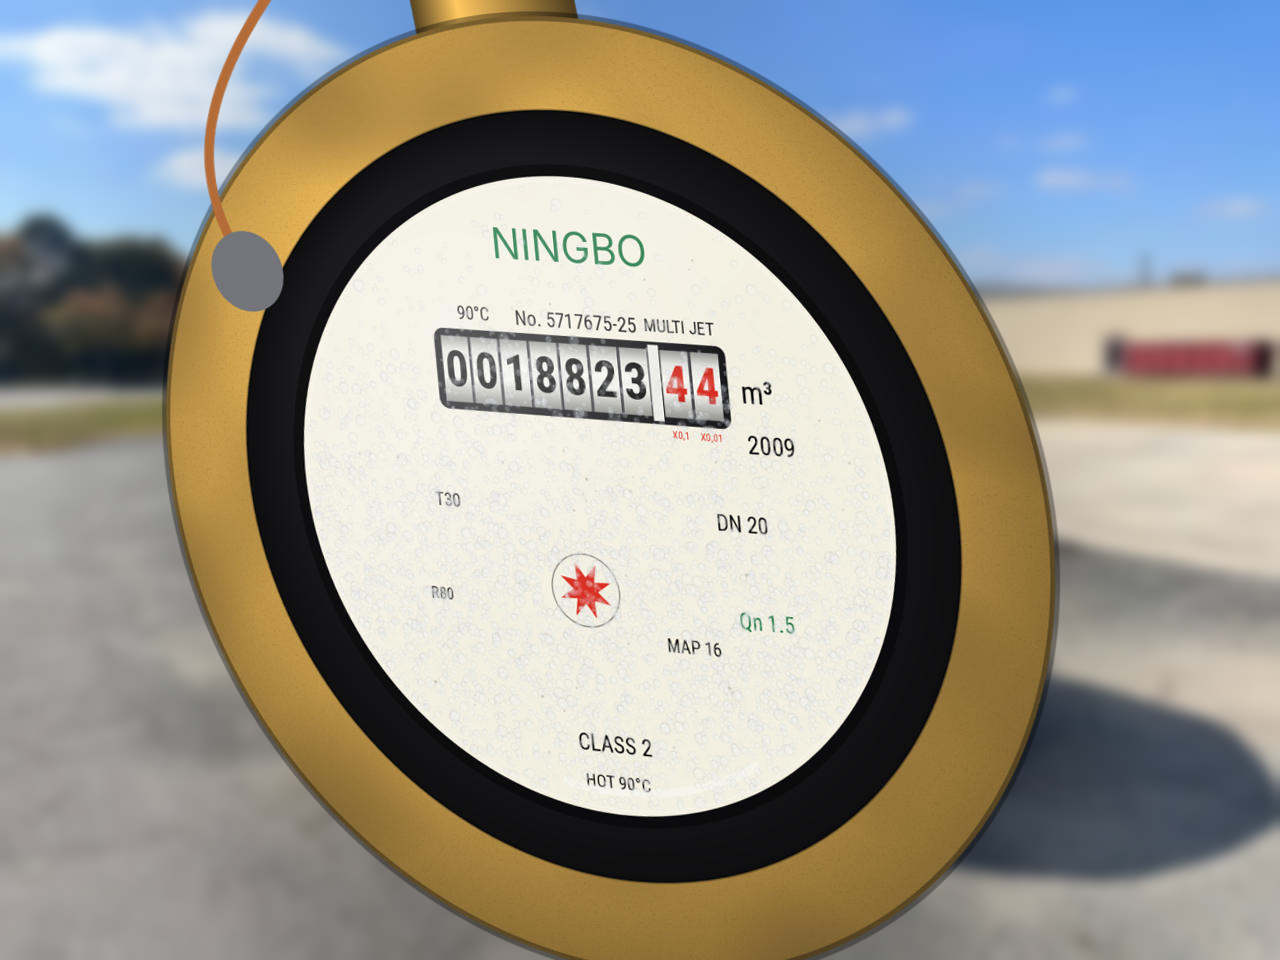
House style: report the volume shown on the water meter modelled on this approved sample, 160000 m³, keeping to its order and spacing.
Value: 18823.44 m³
